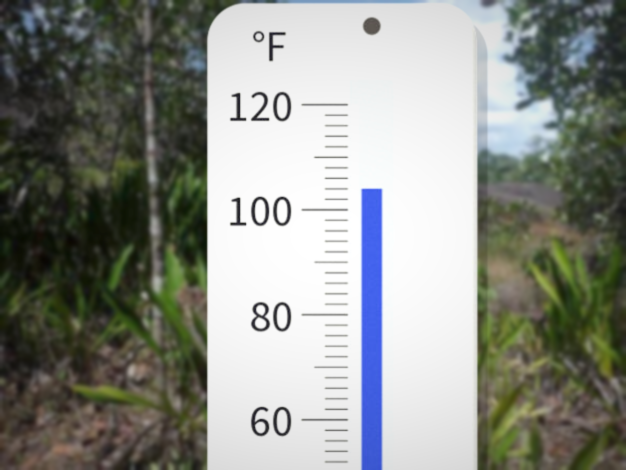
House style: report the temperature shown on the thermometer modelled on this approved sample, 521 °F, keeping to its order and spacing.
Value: 104 °F
